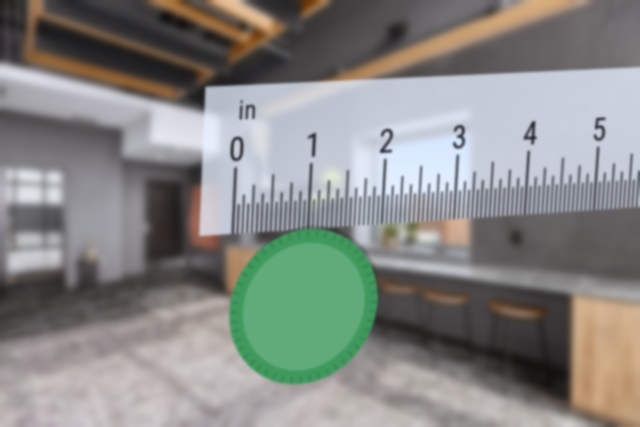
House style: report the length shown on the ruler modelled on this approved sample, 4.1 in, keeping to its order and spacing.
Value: 2 in
